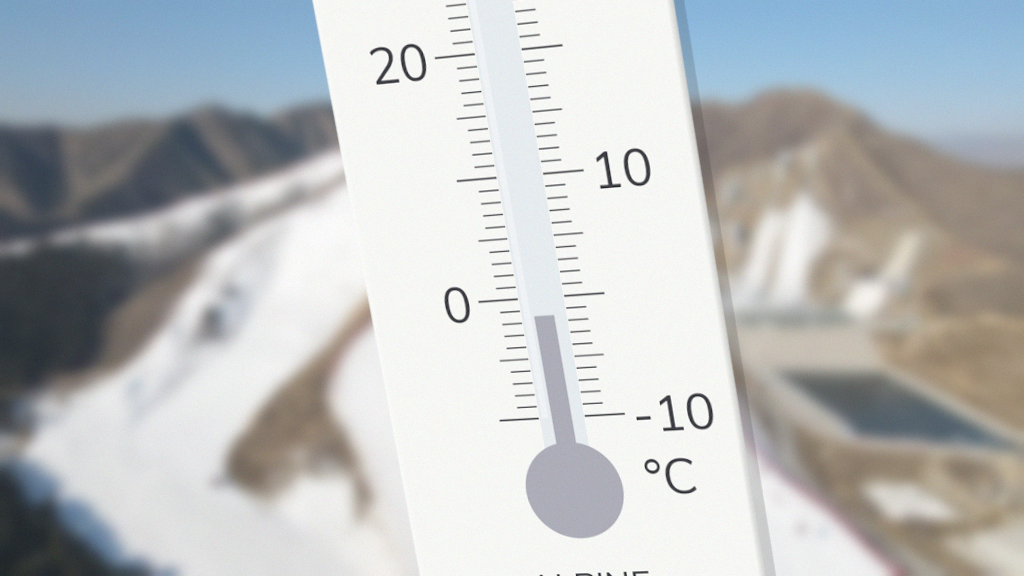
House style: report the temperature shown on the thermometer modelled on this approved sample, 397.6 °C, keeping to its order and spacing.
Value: -1.5 °C
